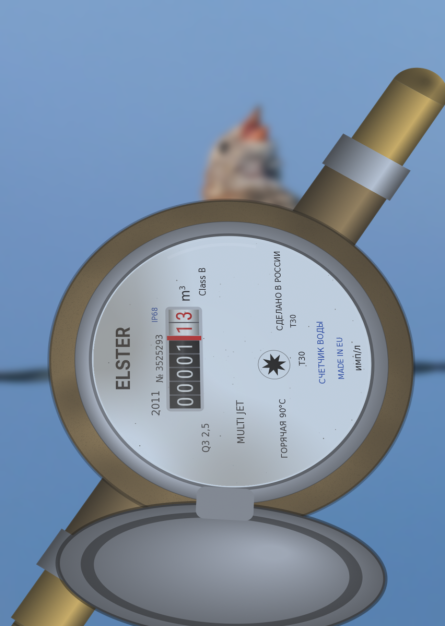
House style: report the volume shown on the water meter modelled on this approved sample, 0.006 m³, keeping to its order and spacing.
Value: 1.13 m³
